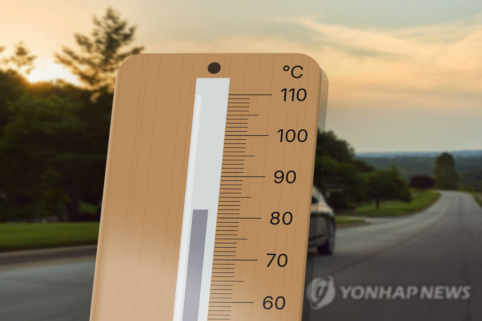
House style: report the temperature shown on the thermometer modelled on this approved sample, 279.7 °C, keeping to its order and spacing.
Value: 82 °C
